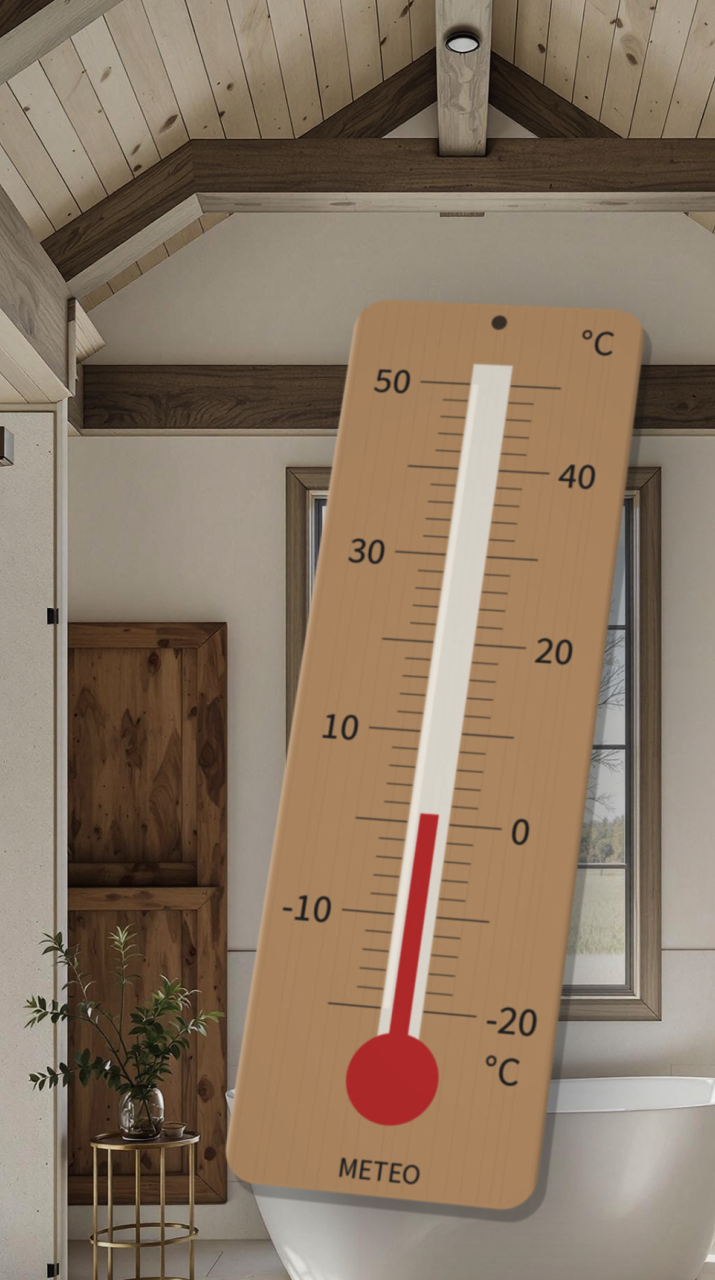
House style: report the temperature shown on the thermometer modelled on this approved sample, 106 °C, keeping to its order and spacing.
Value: 1 °C
